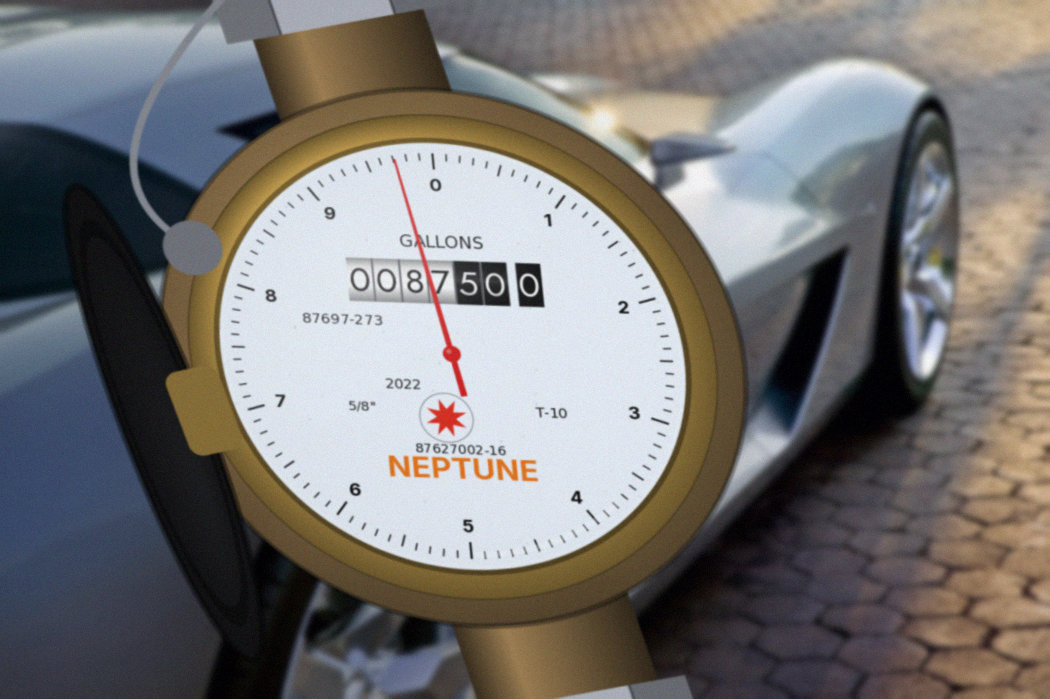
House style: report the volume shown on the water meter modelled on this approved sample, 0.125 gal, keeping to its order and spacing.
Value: 87499.7 gal
